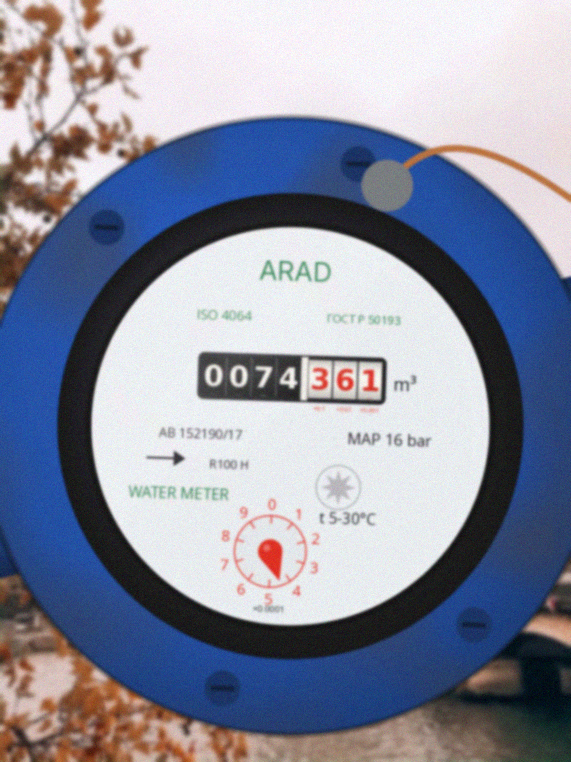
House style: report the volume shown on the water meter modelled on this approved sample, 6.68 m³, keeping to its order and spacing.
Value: 74.3614 m³
